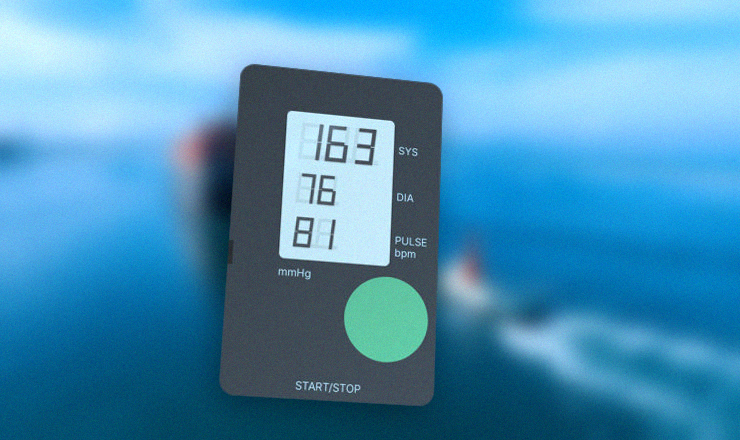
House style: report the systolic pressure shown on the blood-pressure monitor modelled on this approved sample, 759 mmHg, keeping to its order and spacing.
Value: 163 mmHg
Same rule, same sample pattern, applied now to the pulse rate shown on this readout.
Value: 81 bpm
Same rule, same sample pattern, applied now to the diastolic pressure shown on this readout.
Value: 76 mmHg
